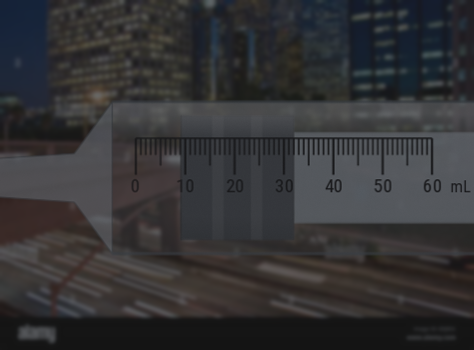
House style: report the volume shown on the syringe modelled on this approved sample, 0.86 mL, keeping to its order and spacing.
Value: 9 mL
